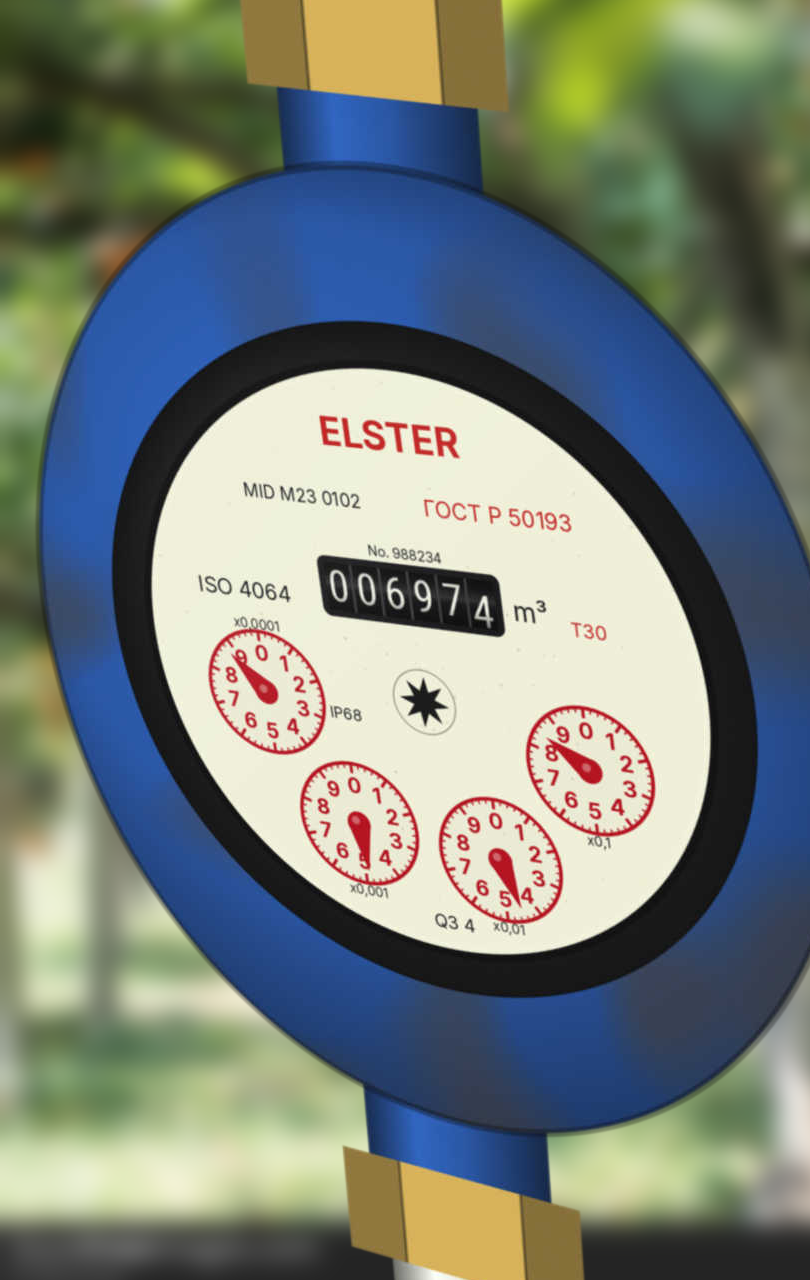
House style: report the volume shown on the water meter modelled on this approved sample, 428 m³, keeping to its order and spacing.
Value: 6973.8448 m³
